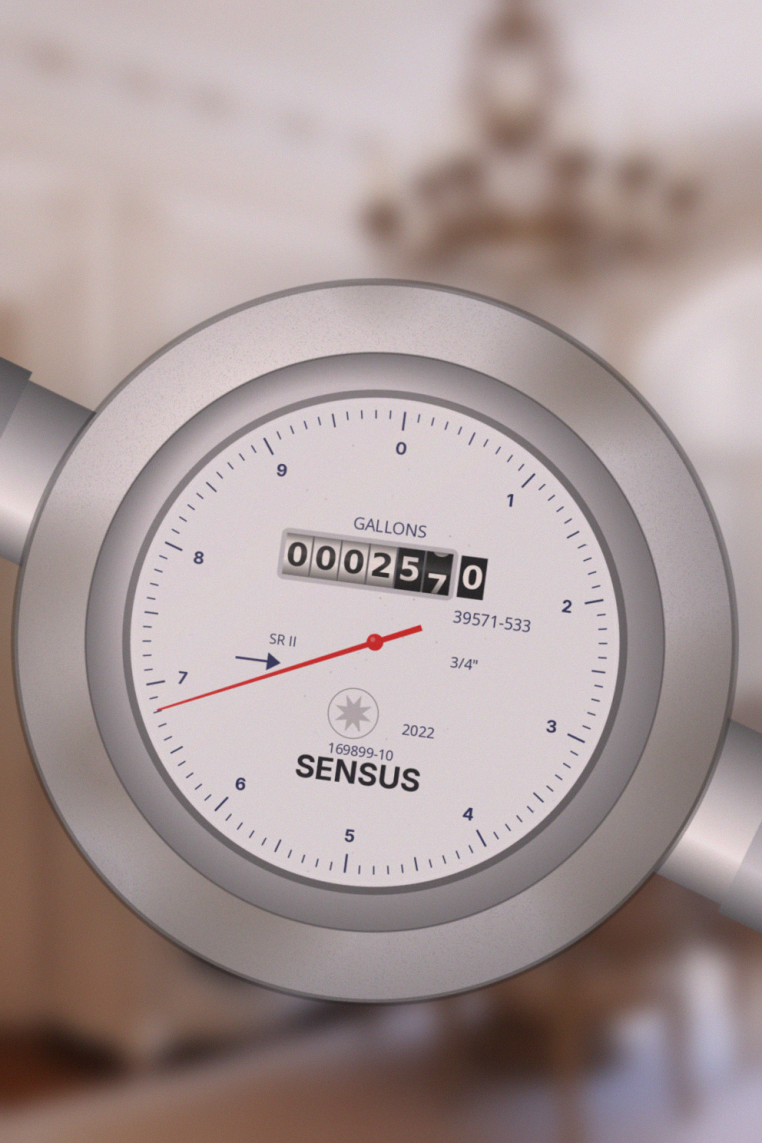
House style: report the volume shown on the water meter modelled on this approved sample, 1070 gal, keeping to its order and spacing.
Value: 2566.8 gal
